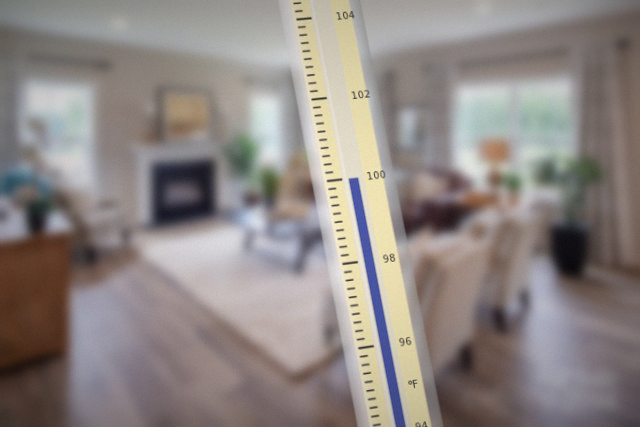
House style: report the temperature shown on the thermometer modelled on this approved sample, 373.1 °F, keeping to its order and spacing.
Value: 100 °F
